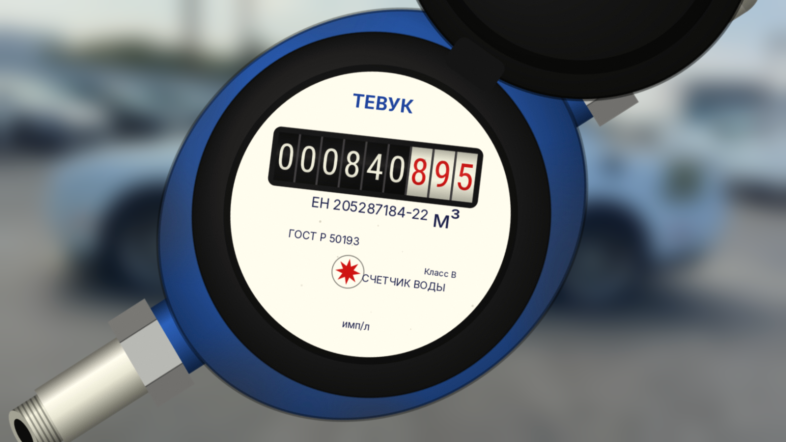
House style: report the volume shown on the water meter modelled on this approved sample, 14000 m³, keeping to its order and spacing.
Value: 840.895 m³
